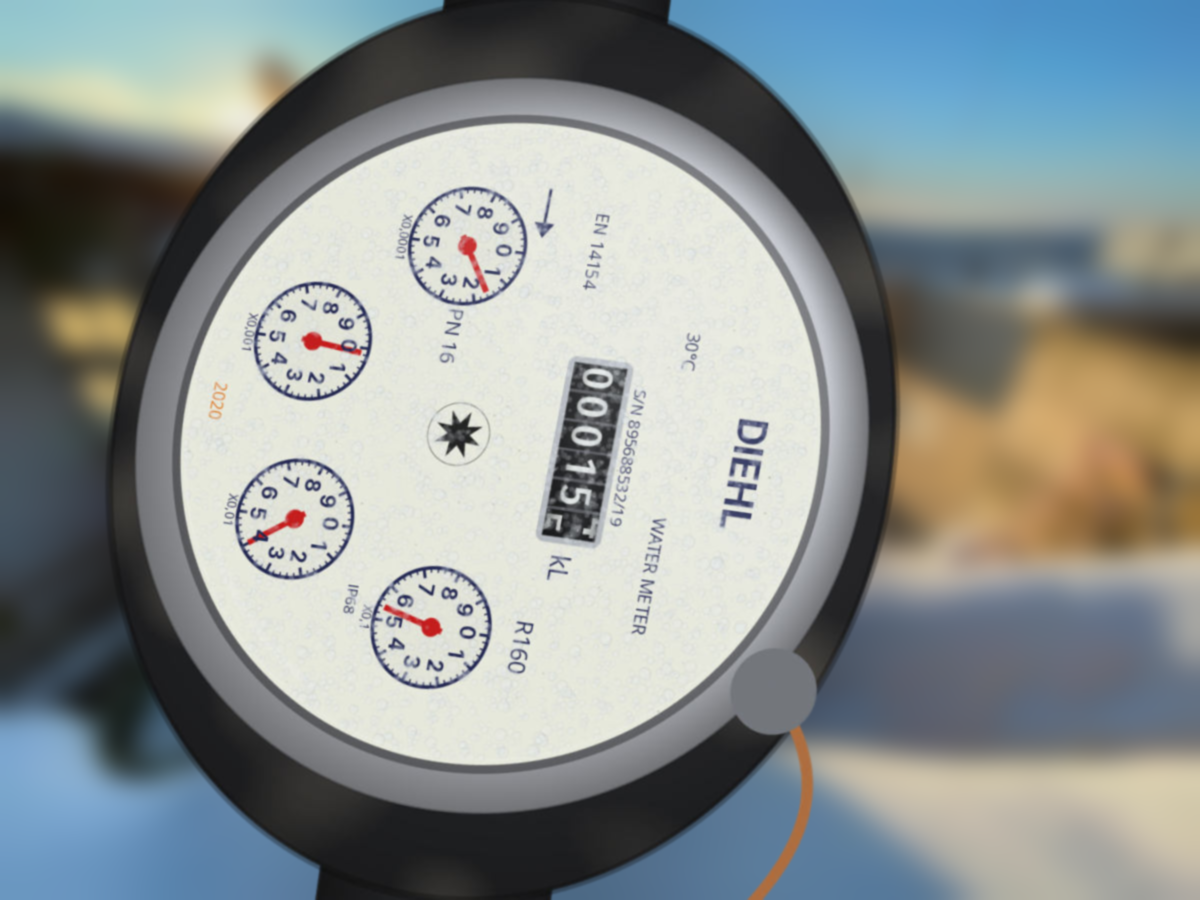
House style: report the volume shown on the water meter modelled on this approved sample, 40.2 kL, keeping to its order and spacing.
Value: 154.5401 kL
